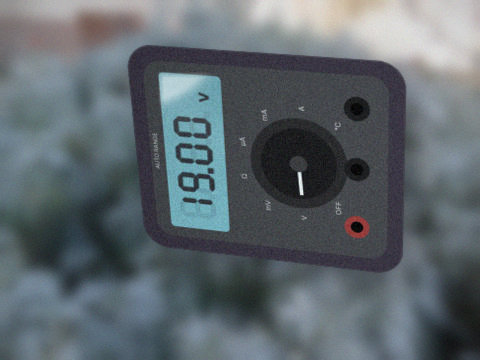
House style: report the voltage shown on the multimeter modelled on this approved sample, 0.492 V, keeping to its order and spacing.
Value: 19.00 V
